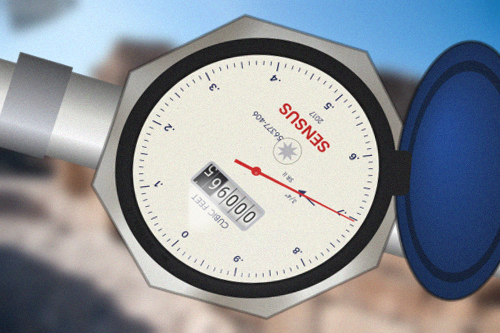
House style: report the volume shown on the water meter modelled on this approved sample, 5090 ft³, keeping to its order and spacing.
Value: 964.70 ft³
